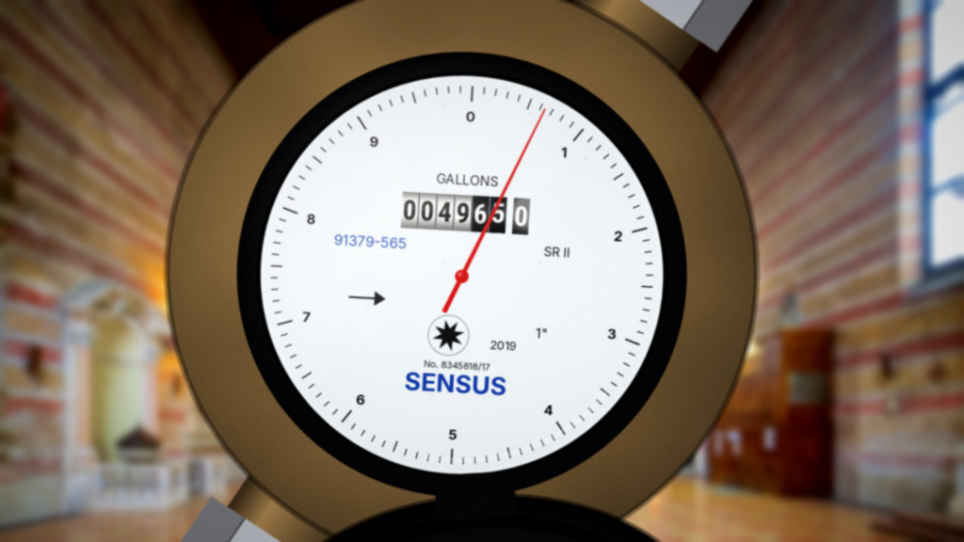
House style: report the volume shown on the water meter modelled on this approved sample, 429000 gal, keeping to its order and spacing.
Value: 49650.6 gal
